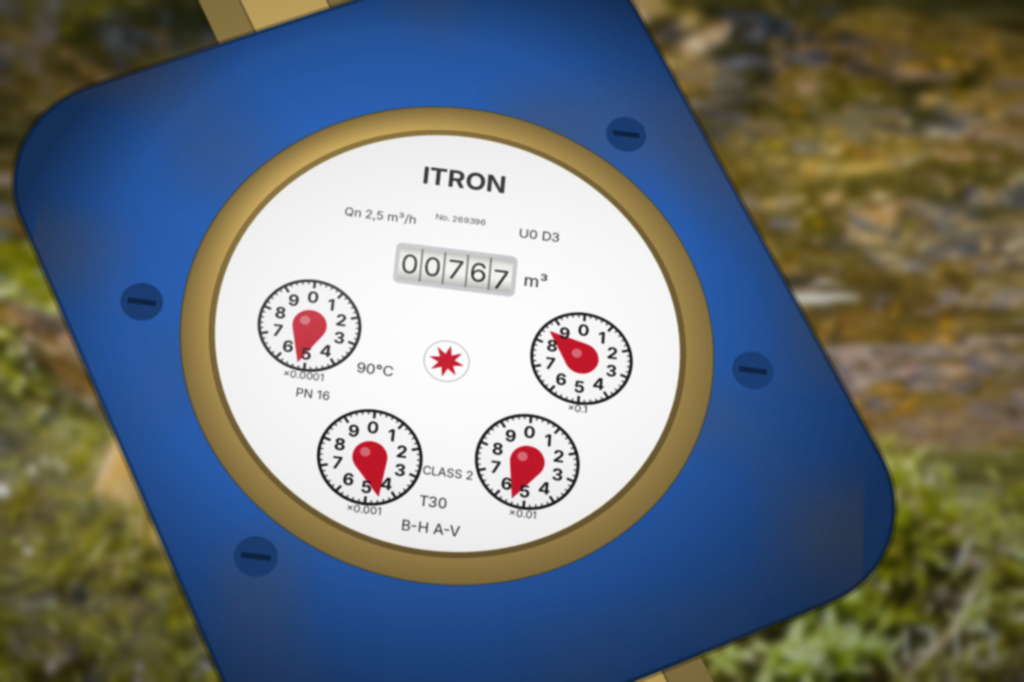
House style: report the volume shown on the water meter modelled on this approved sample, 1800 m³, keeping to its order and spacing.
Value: 766.8545 m³
